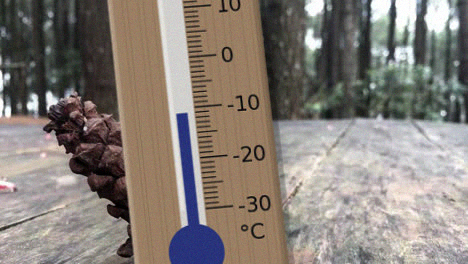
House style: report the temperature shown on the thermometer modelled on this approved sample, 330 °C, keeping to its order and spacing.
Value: -11 °C
